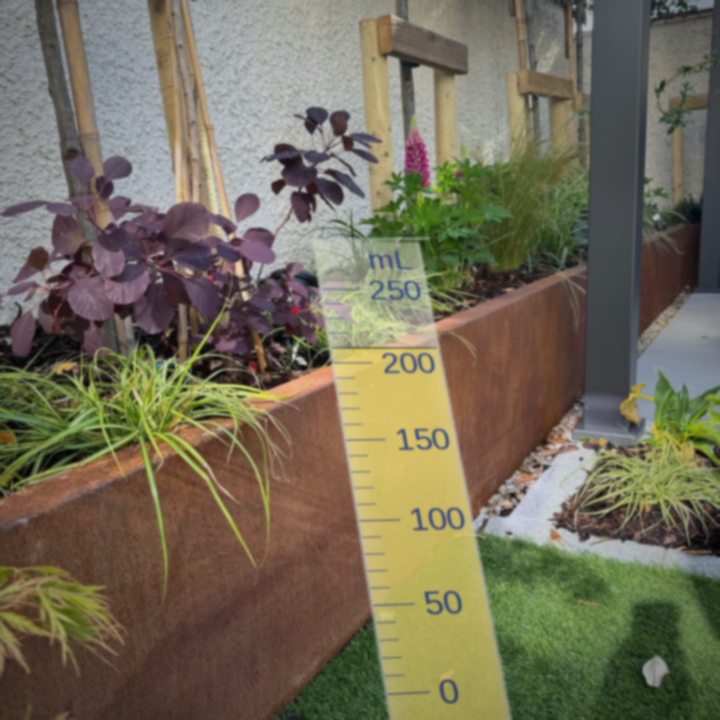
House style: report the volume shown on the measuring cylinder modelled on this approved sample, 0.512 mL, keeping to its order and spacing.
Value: 210 mL
